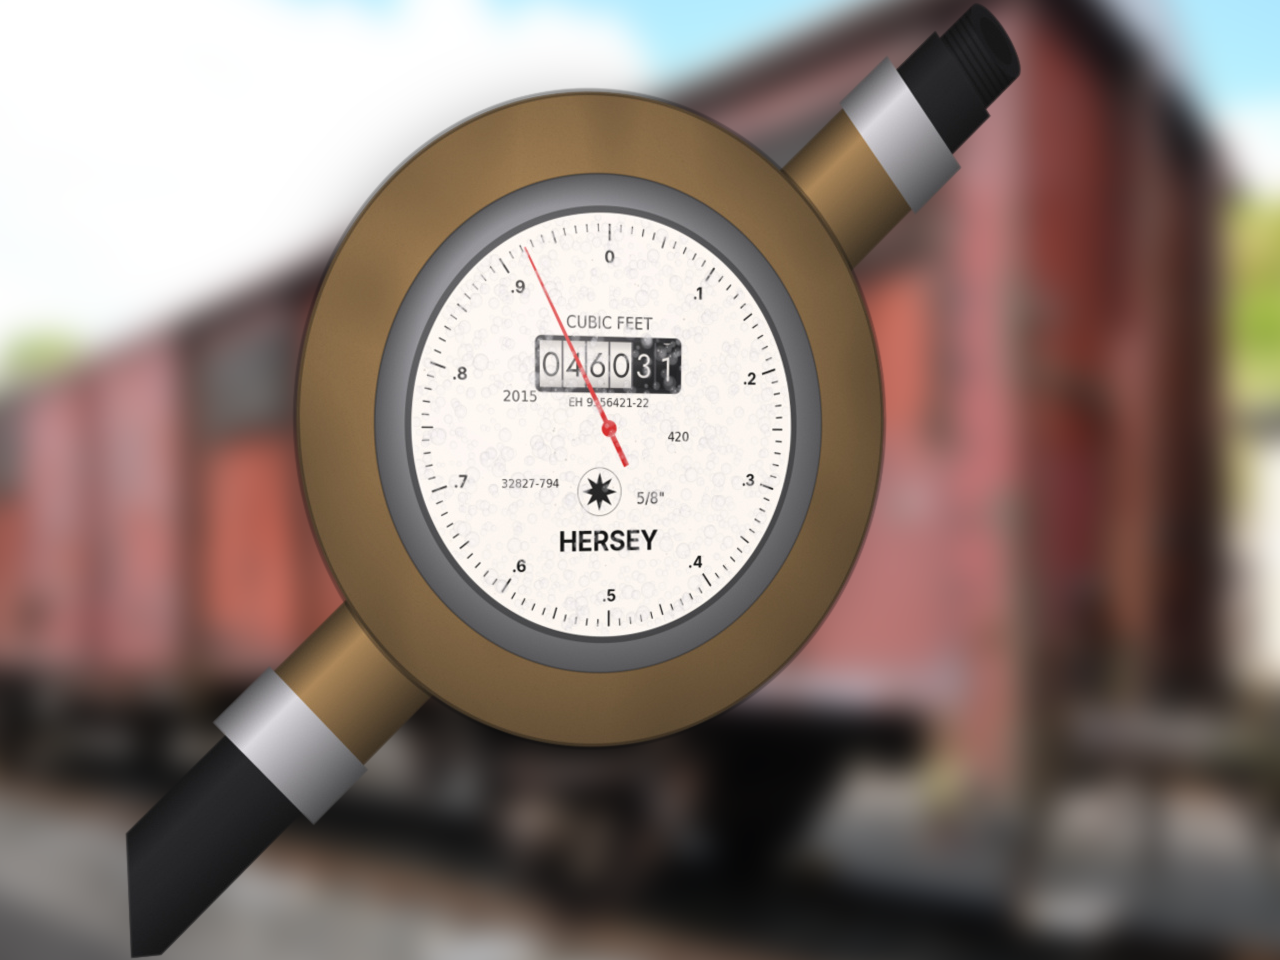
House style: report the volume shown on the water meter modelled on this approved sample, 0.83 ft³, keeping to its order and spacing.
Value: 46030.92 ft³
